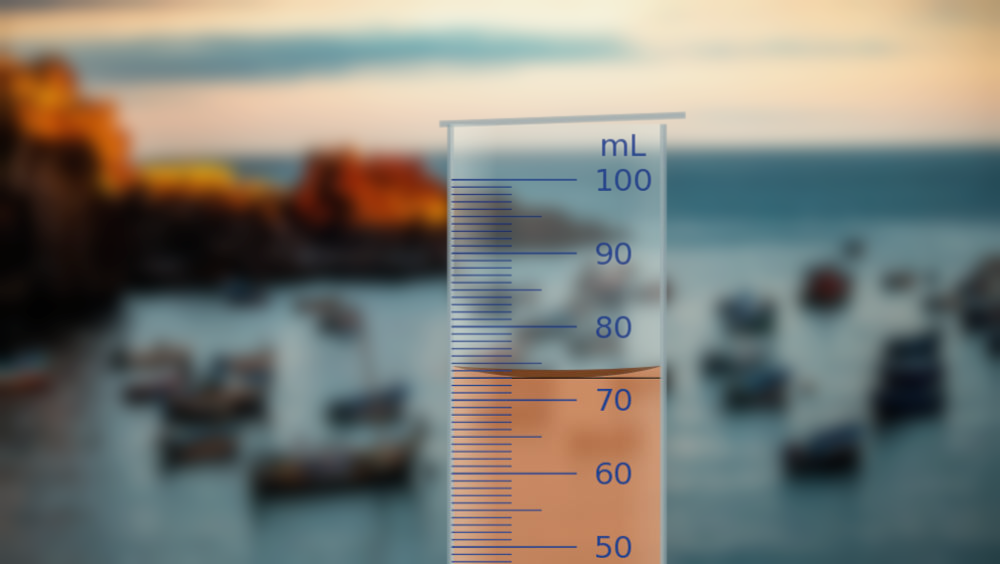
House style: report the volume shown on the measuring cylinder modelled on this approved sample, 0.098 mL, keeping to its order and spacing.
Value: 73 mL
